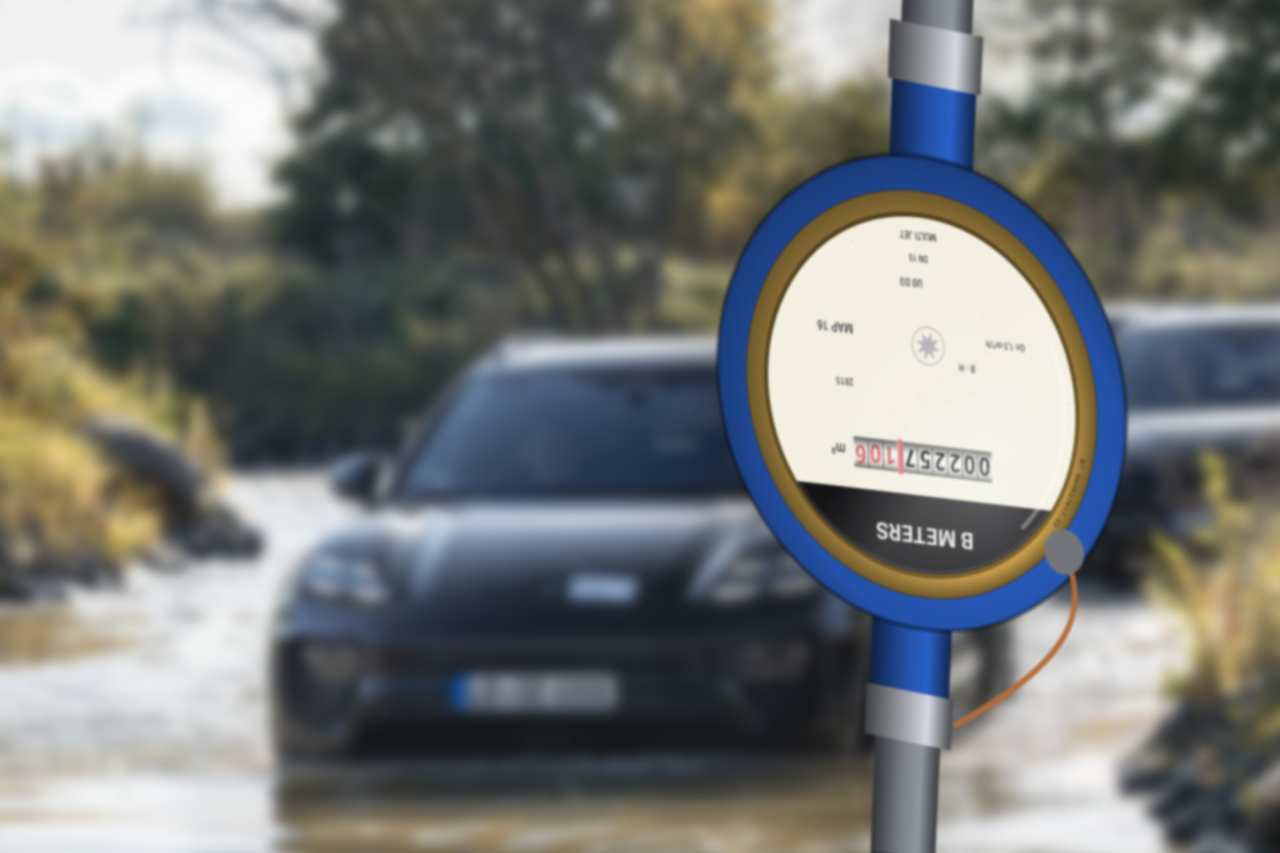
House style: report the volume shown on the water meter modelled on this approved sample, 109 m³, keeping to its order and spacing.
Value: 2257.106 m³
